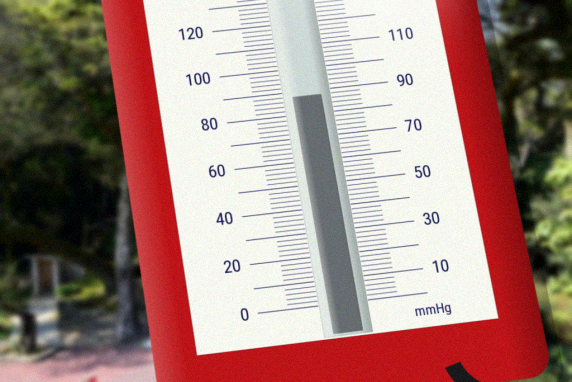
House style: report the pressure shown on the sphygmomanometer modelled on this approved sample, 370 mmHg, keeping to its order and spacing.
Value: 88 mmHg
